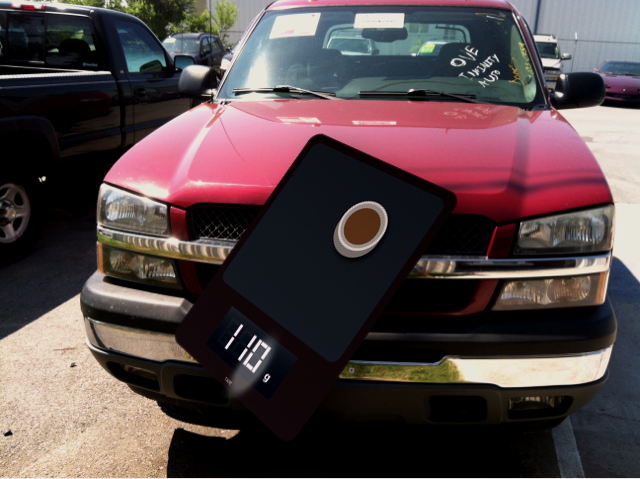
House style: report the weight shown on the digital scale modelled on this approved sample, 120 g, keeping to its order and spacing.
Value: 110 g
